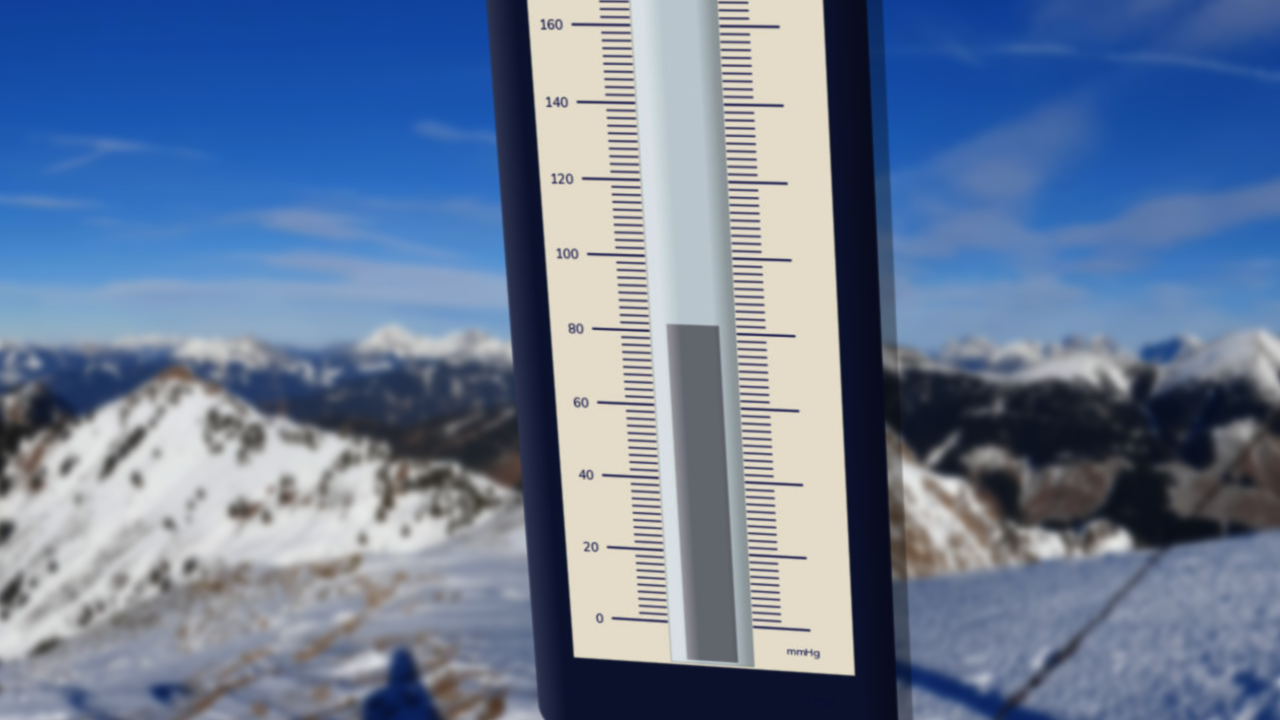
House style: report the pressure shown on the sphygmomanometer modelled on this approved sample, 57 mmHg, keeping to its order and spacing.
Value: 82 mmHg
